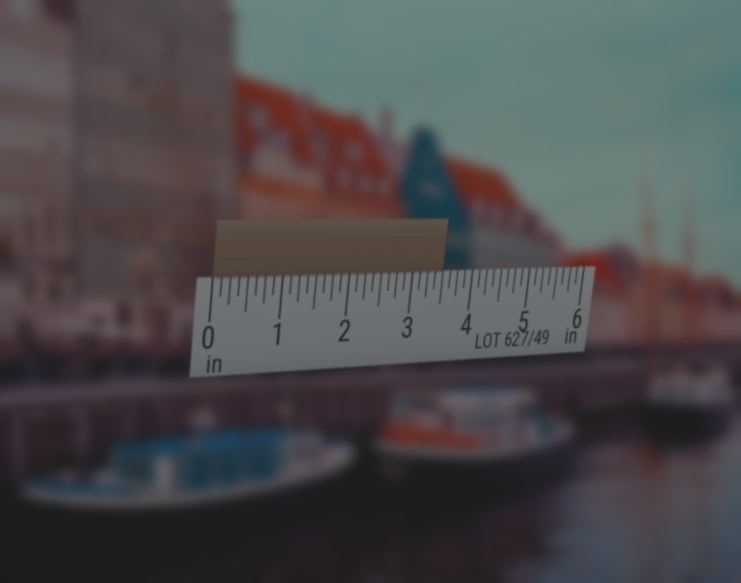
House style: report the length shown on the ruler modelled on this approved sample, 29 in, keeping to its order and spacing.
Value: 3.5 in
